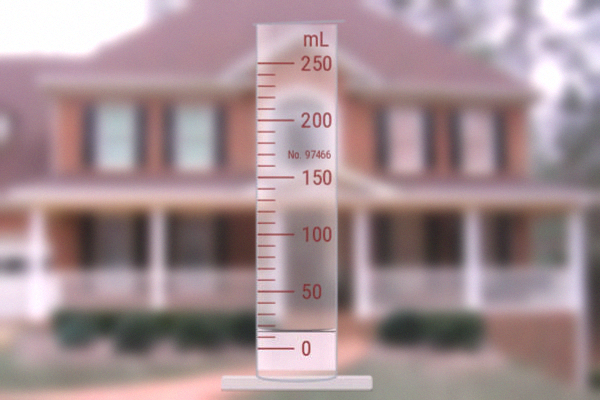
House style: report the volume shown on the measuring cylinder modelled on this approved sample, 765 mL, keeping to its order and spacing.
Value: 15 mL
